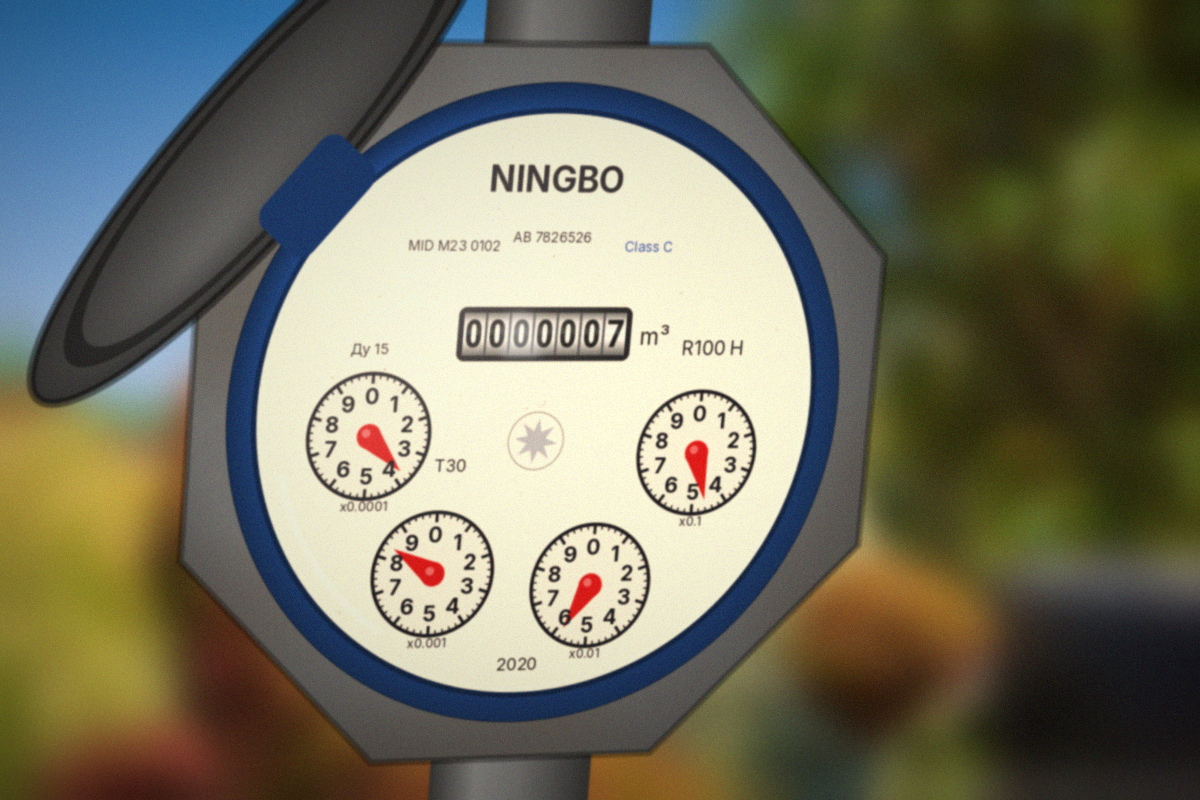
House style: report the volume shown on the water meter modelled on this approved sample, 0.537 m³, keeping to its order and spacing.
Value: 7.4583 m³
